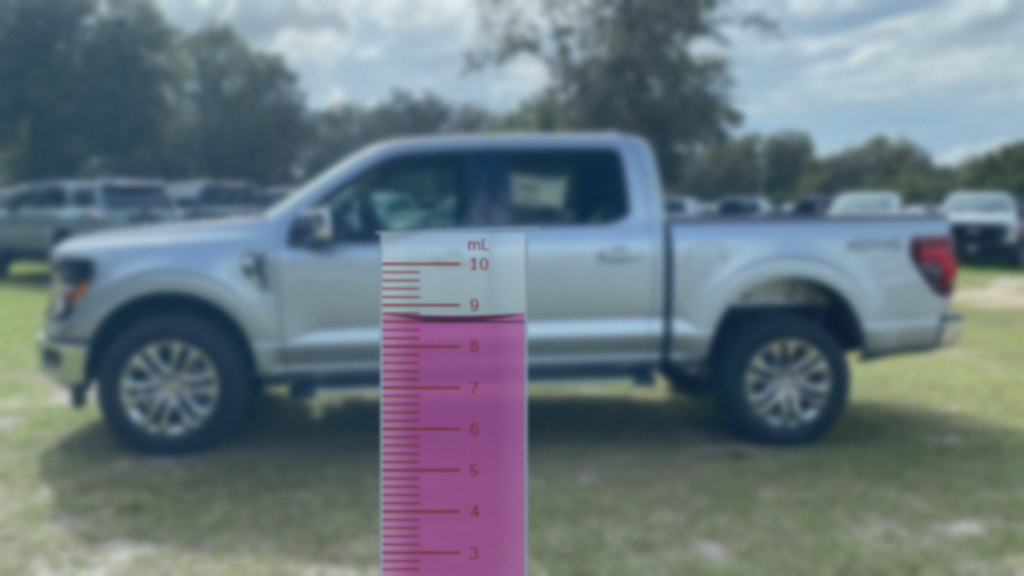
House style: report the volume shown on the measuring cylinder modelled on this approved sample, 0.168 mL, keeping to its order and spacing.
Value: 8.6 mL
